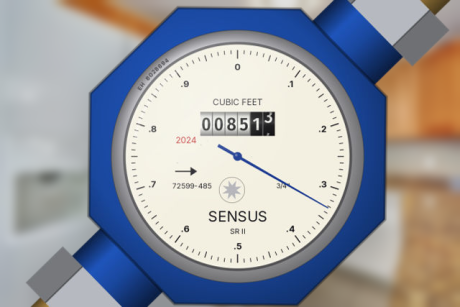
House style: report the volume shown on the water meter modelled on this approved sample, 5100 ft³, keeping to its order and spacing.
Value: 8513.33 ft³
